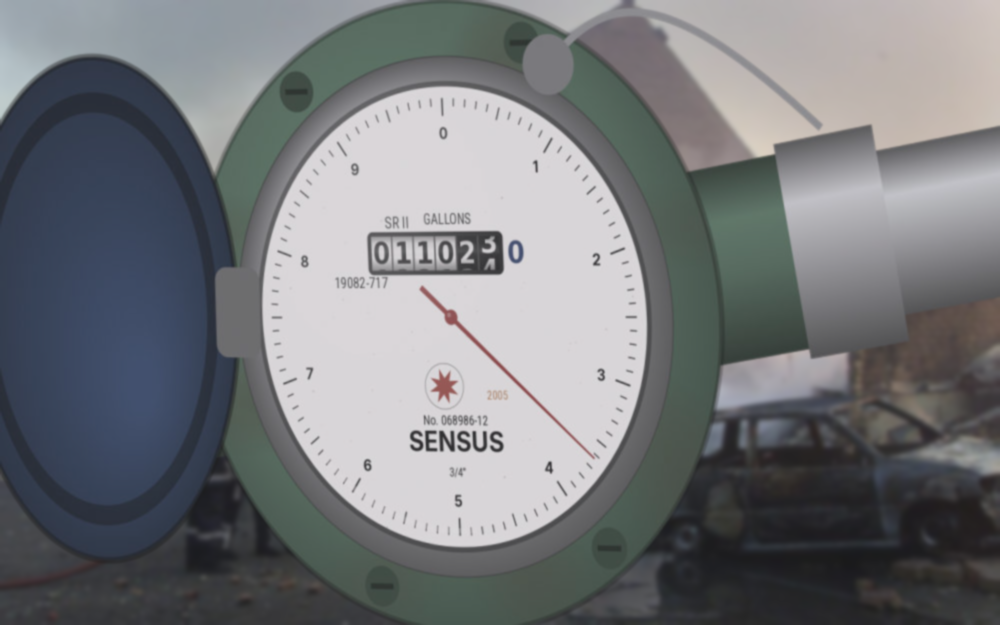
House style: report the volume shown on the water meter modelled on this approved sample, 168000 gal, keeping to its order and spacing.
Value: 110233.6 gal
